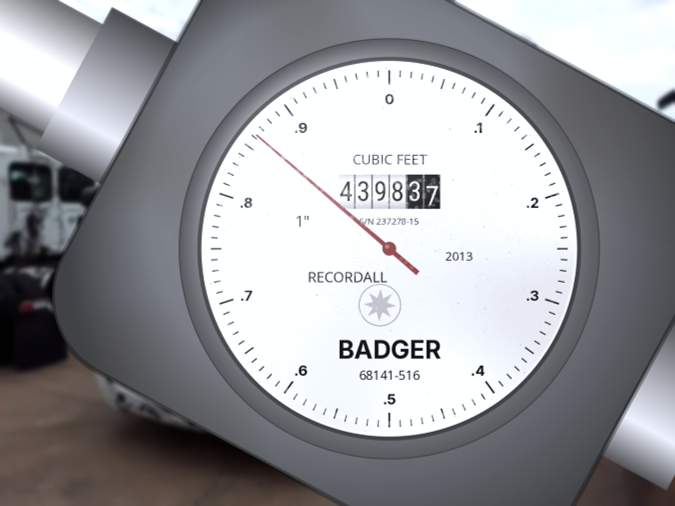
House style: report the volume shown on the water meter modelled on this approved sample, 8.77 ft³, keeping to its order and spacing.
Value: 439836.86 ft³
